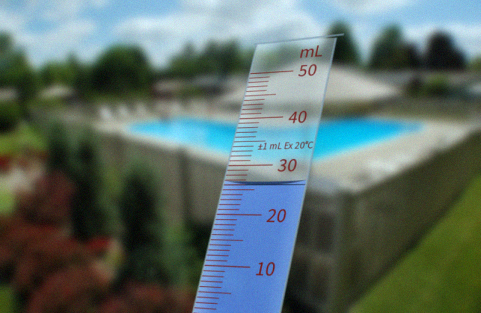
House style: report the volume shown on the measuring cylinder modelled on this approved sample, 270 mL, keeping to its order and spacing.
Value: 26 mL
